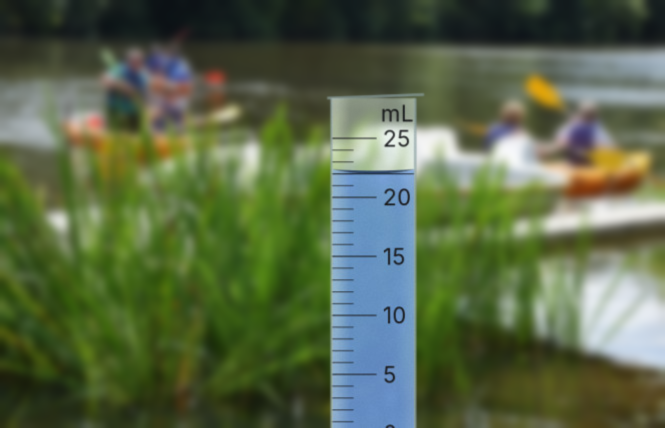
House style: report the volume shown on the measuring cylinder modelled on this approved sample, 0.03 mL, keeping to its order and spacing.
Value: 22 mL
